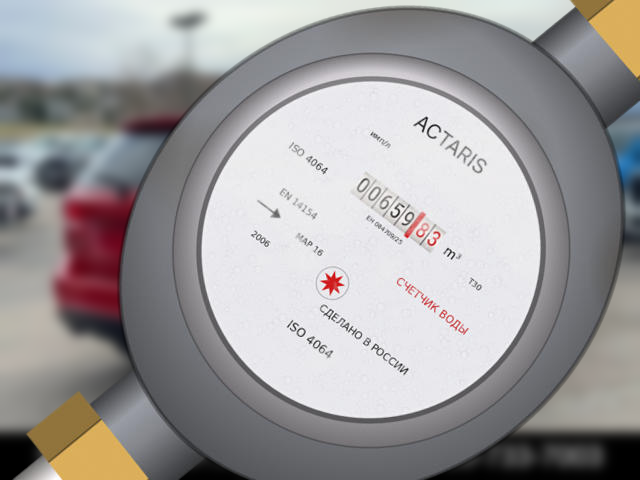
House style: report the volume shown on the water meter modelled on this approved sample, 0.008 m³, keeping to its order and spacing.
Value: 659.83 m³
